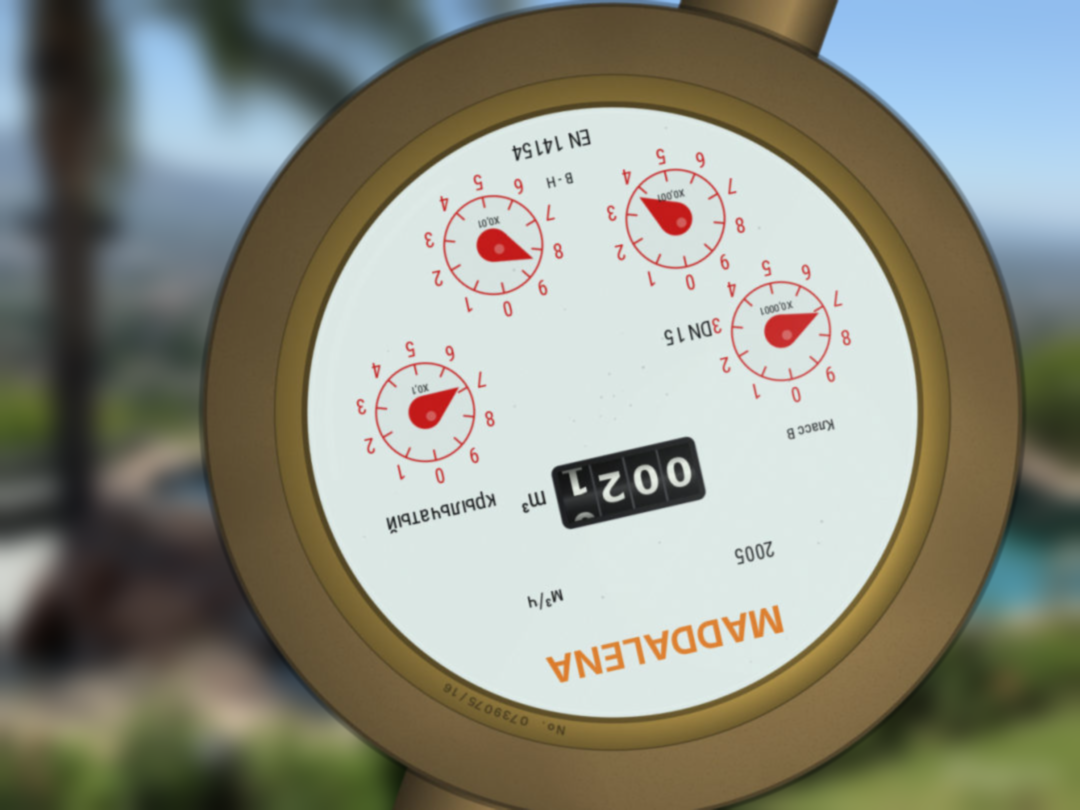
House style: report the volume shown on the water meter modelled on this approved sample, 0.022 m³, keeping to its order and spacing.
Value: 20.6837 m³
